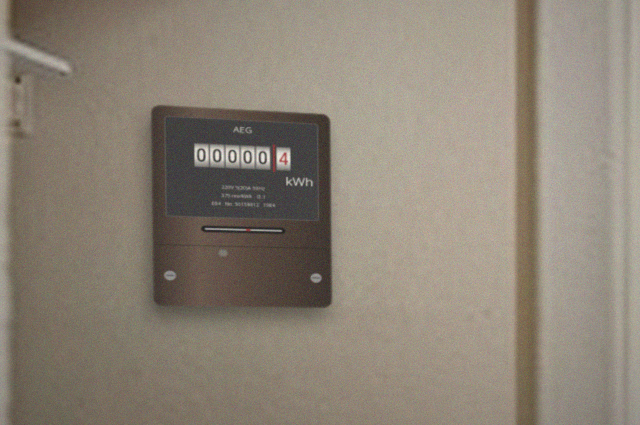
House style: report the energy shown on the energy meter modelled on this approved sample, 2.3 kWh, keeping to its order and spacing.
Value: 0.4 kWh
